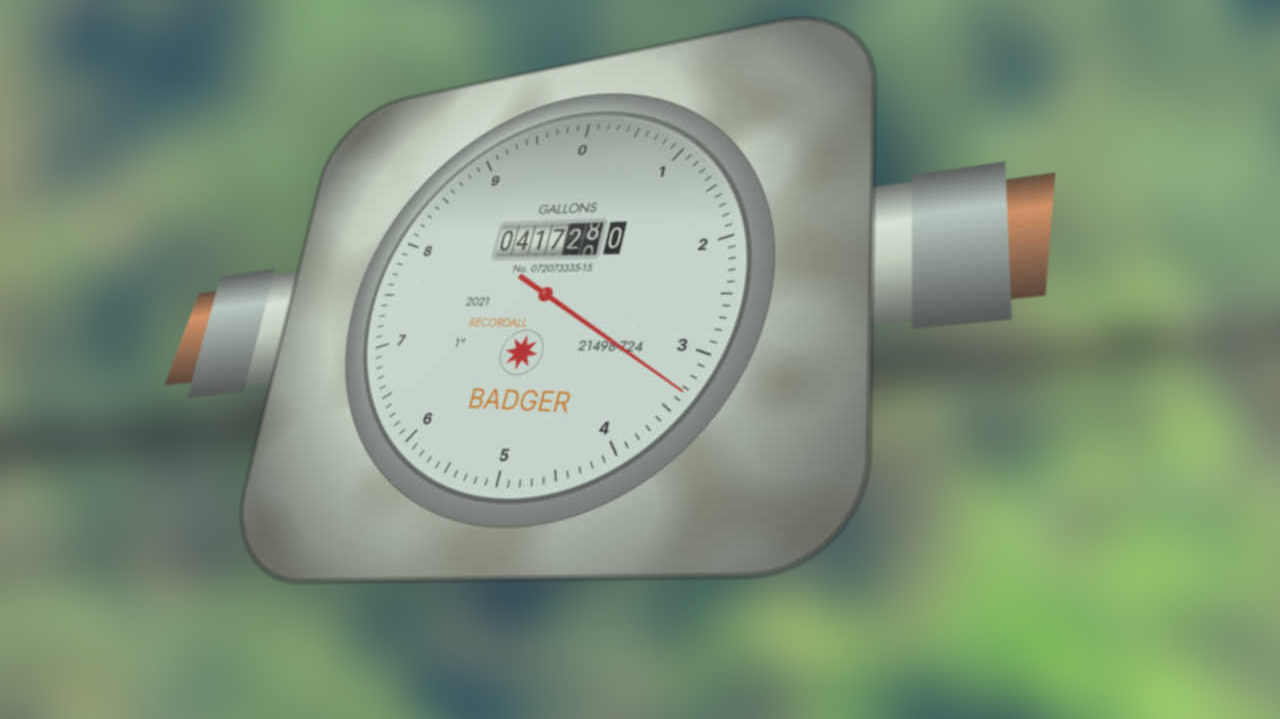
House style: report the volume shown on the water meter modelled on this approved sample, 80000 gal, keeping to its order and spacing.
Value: 417283.3 gal
